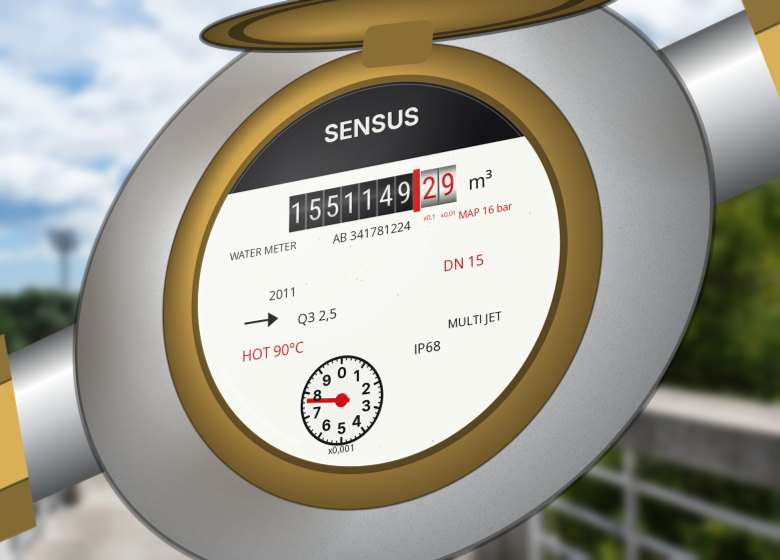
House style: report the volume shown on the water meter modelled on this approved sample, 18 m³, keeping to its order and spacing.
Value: 1551149.297 m³
